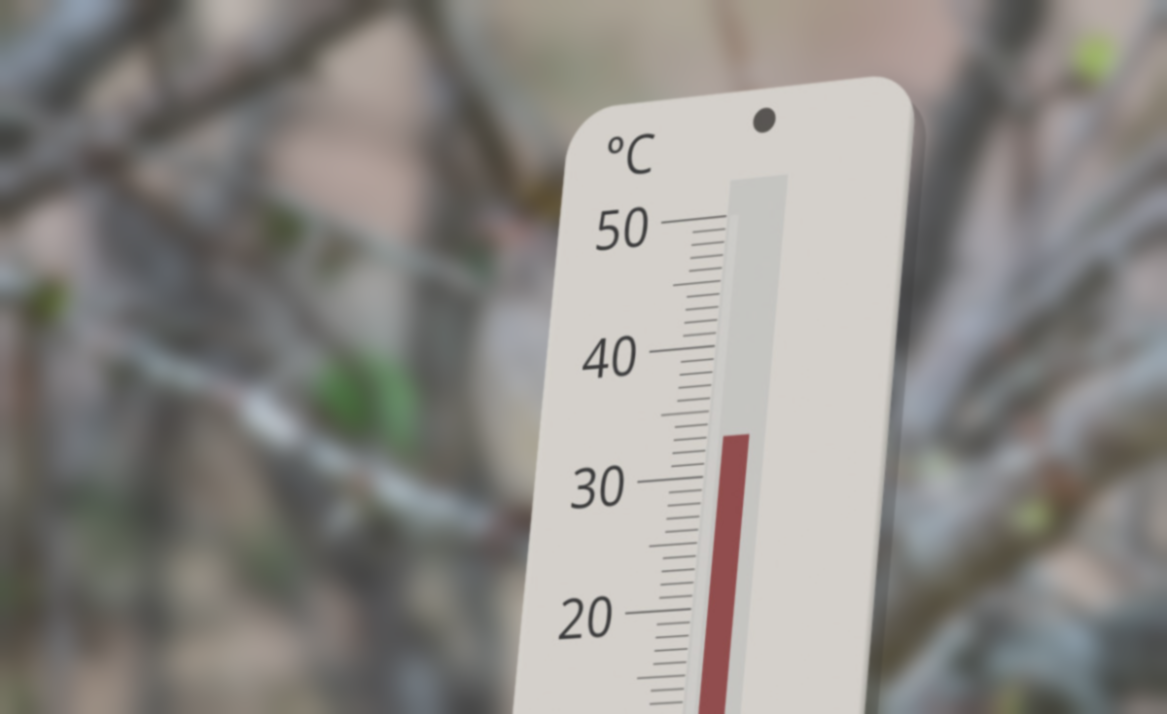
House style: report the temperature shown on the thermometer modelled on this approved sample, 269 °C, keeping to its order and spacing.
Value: 33 °C
